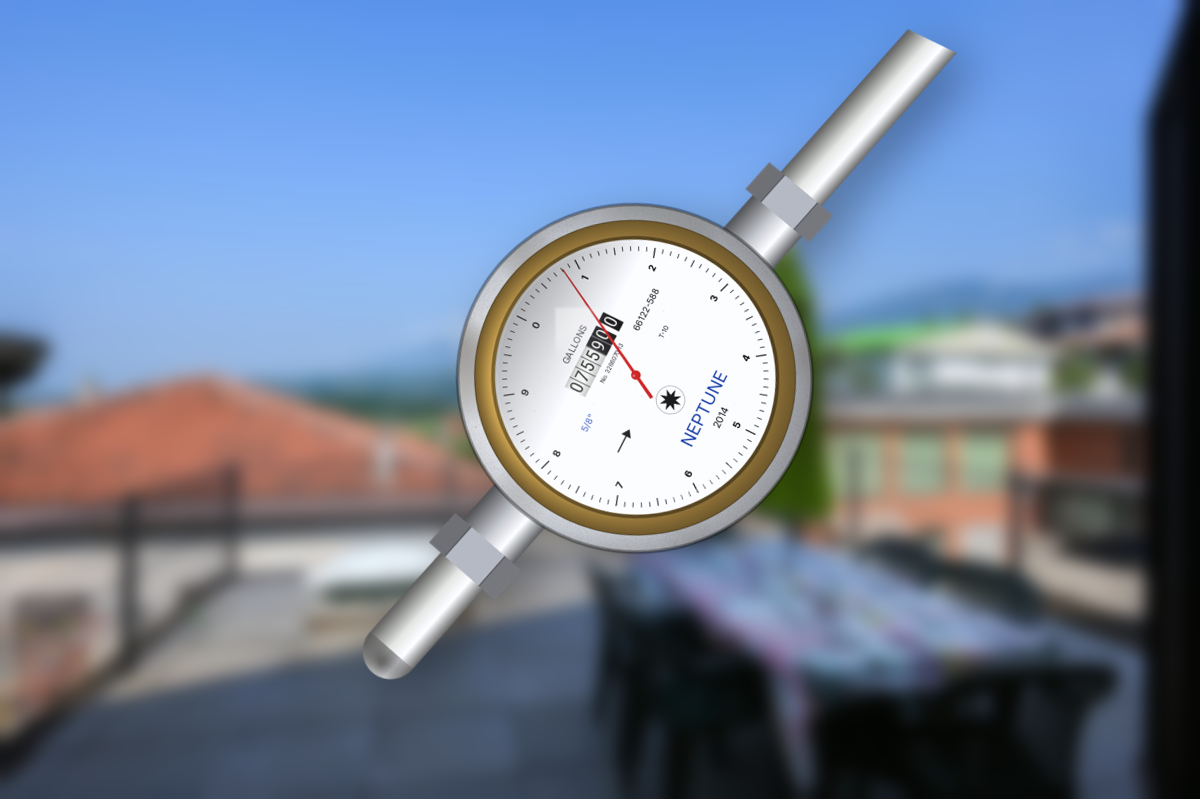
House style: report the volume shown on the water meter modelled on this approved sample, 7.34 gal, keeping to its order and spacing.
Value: 755900.8 gal
